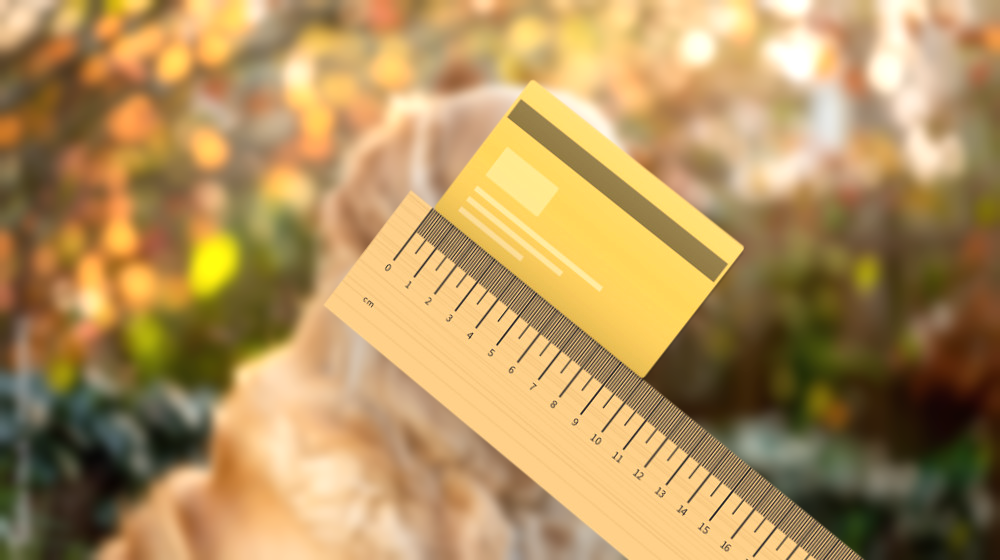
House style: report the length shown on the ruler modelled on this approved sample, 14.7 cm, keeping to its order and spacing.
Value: 10 cm
